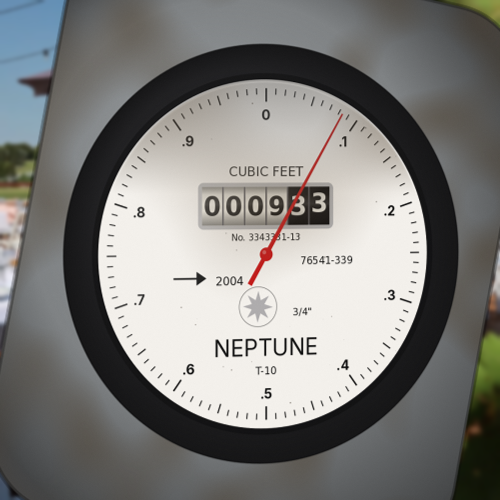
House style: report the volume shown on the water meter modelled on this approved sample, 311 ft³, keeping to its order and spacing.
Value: 933.08 ft³
